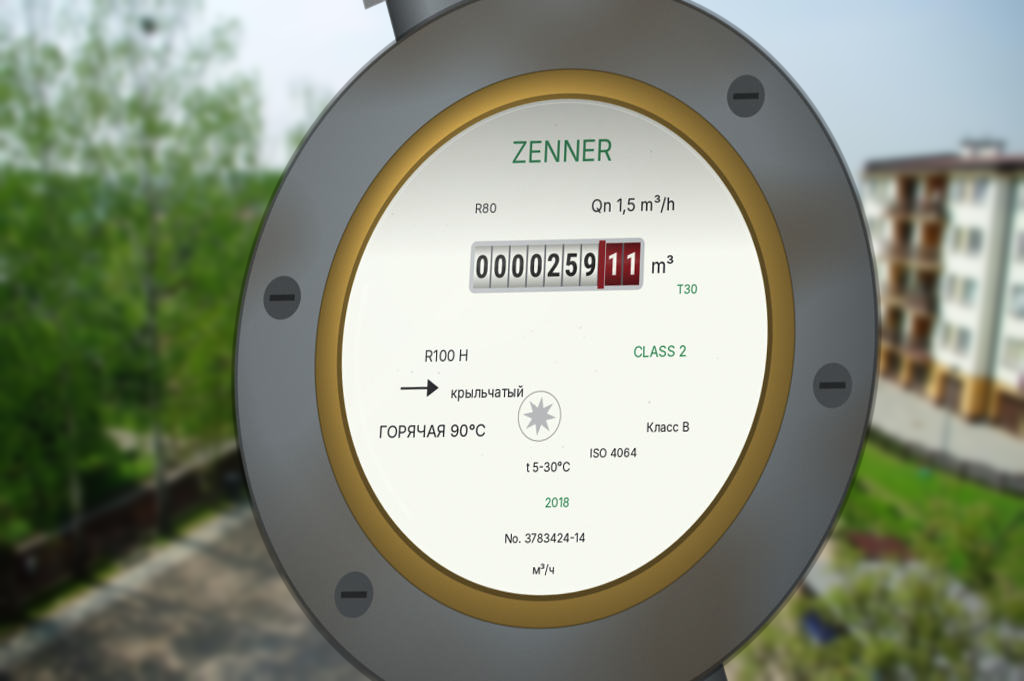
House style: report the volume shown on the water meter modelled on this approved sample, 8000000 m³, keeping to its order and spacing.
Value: 259.11 m³
